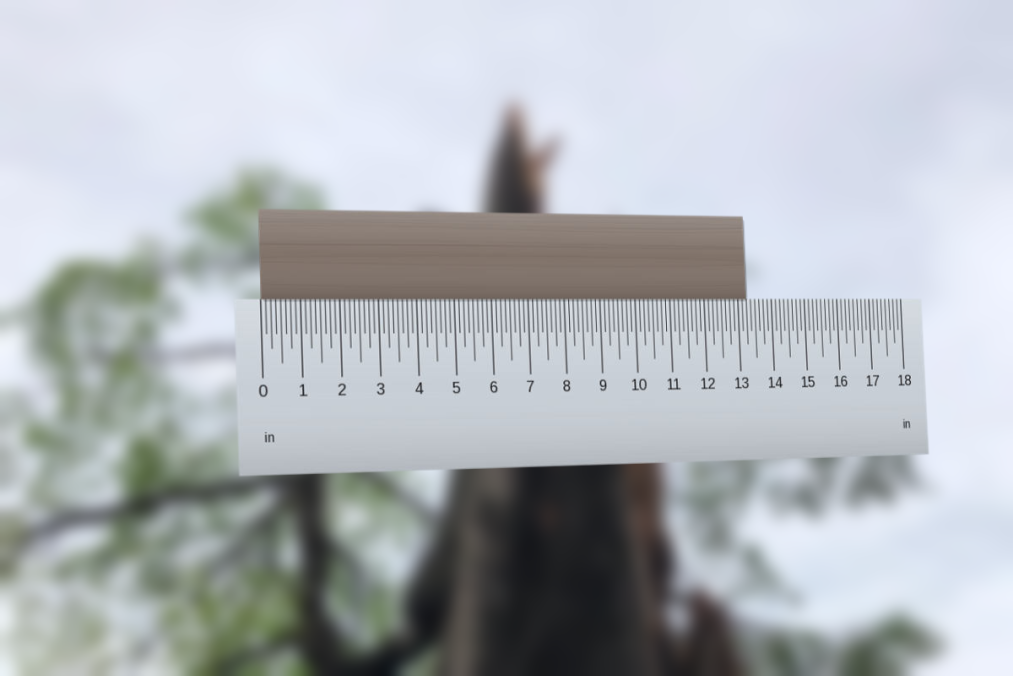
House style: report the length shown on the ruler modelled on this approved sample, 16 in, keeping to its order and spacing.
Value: 13.25 in
